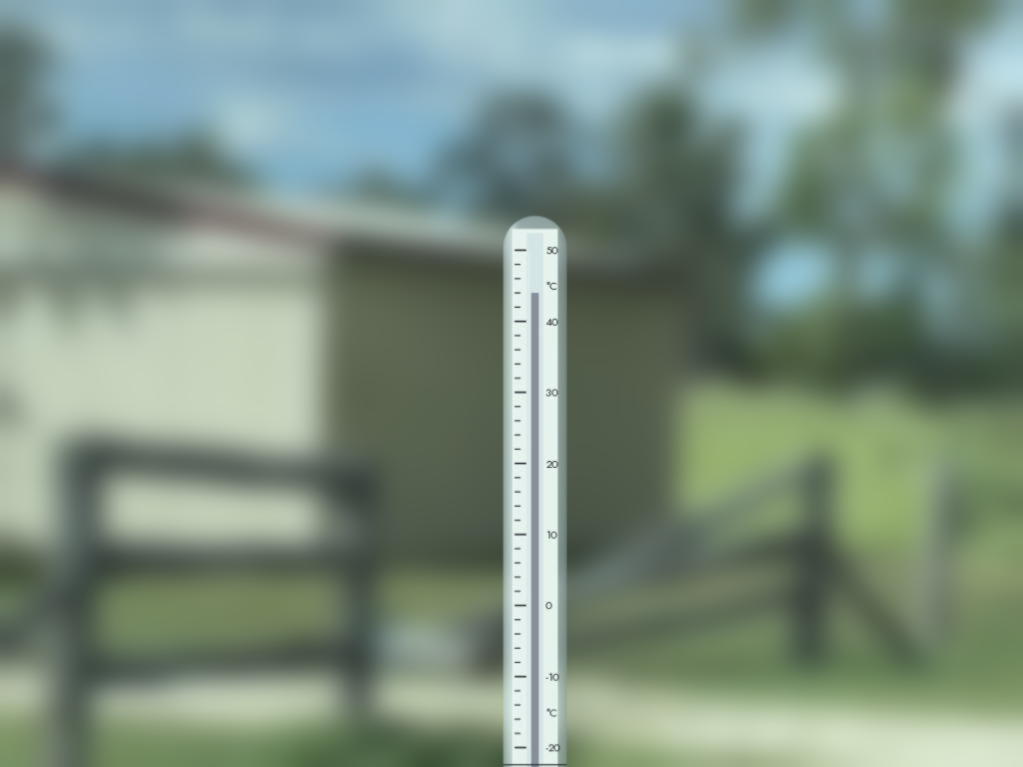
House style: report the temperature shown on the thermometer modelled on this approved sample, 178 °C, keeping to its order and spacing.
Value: 44 °C
